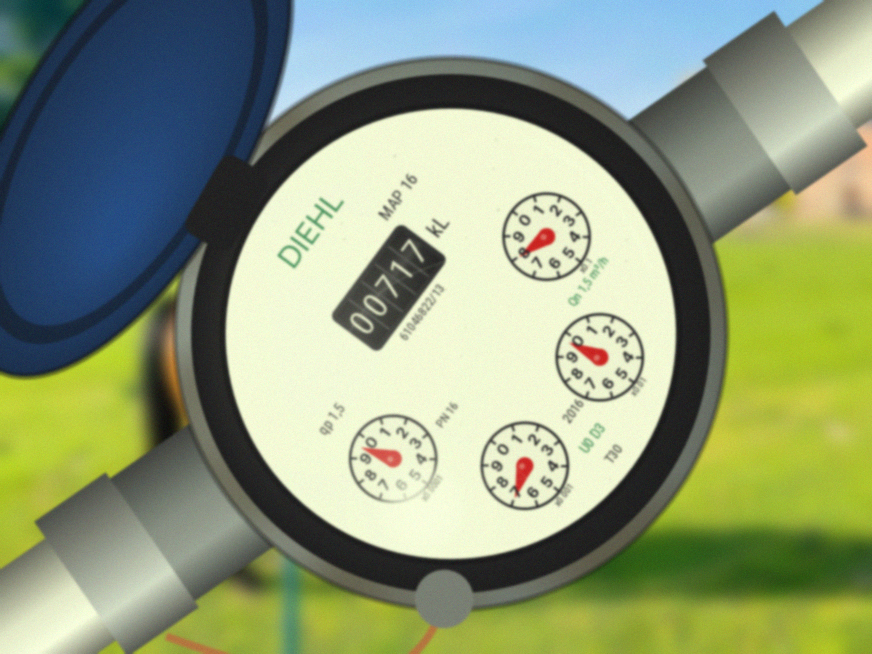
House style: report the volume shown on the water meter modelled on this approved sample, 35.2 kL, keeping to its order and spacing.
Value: 717.7969 kL
